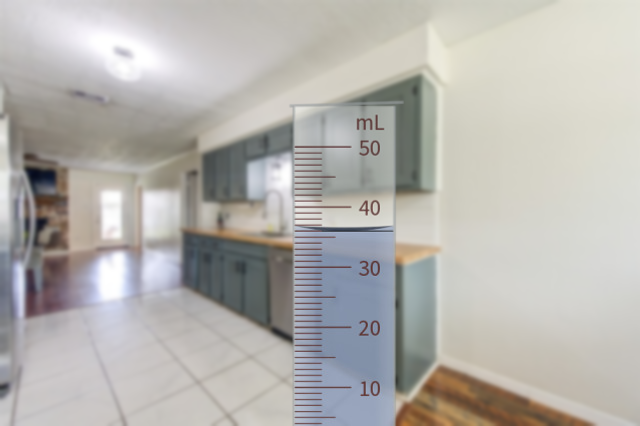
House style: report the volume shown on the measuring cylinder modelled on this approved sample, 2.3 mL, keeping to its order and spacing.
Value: 36 mL
